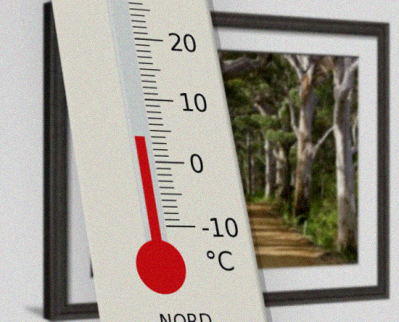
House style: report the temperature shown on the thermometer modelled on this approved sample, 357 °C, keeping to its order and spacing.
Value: 4 °C
